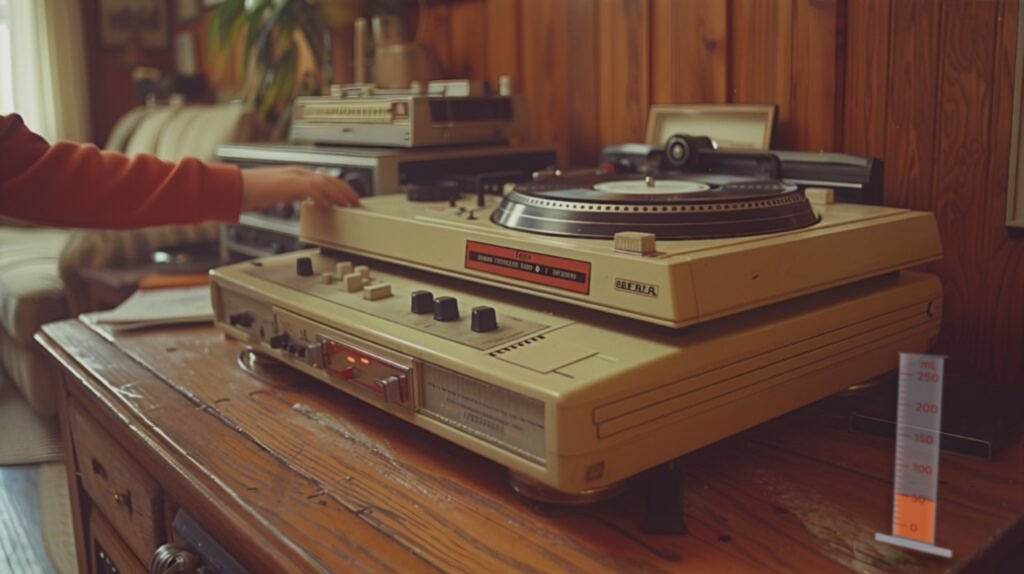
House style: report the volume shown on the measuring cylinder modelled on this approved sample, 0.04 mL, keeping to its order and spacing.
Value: 50 mL
